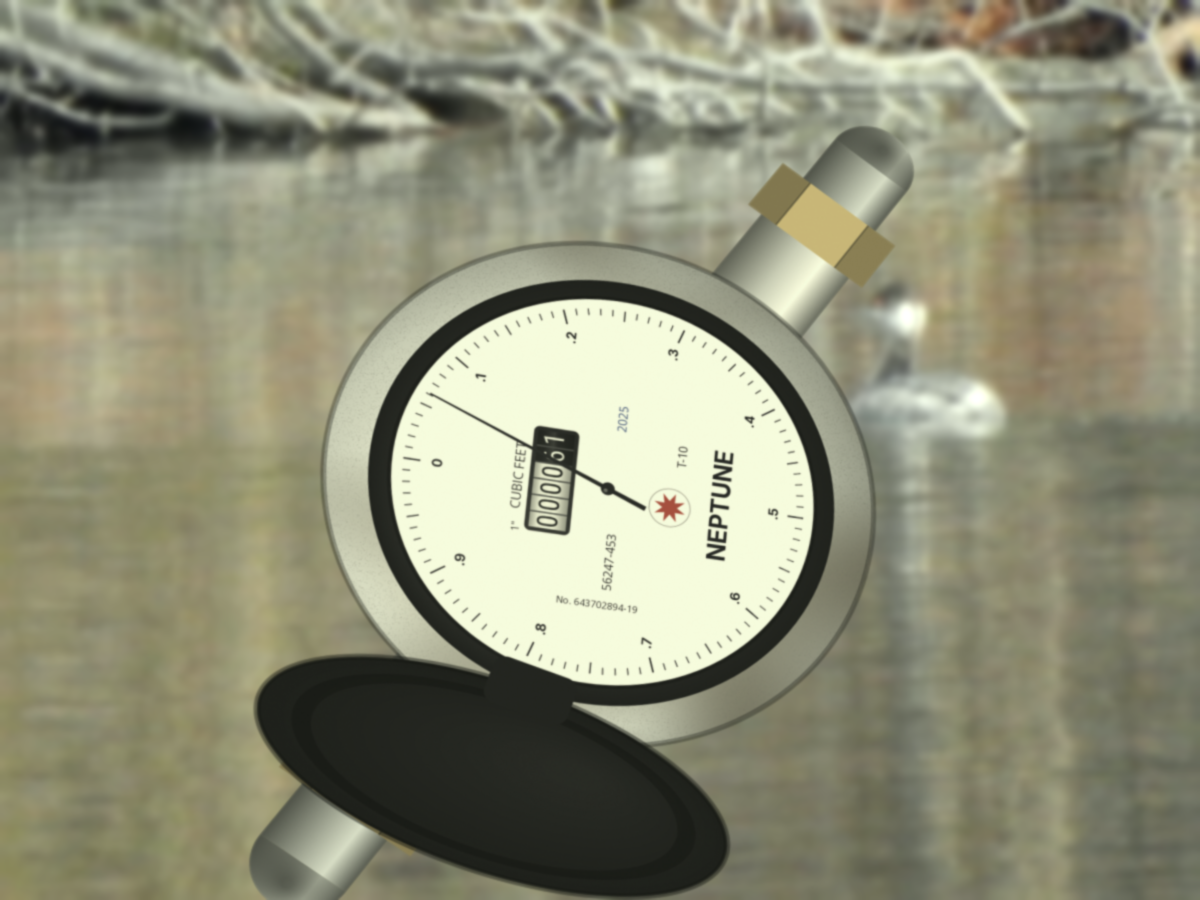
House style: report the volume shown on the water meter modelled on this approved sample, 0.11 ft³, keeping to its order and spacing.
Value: 61.06 ft³
